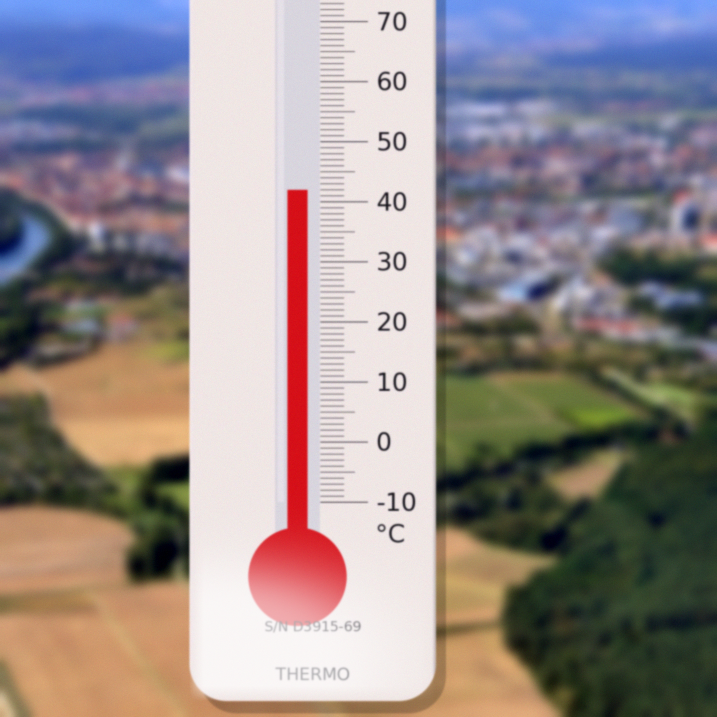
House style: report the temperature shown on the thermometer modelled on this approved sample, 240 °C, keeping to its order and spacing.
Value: 42 °C
